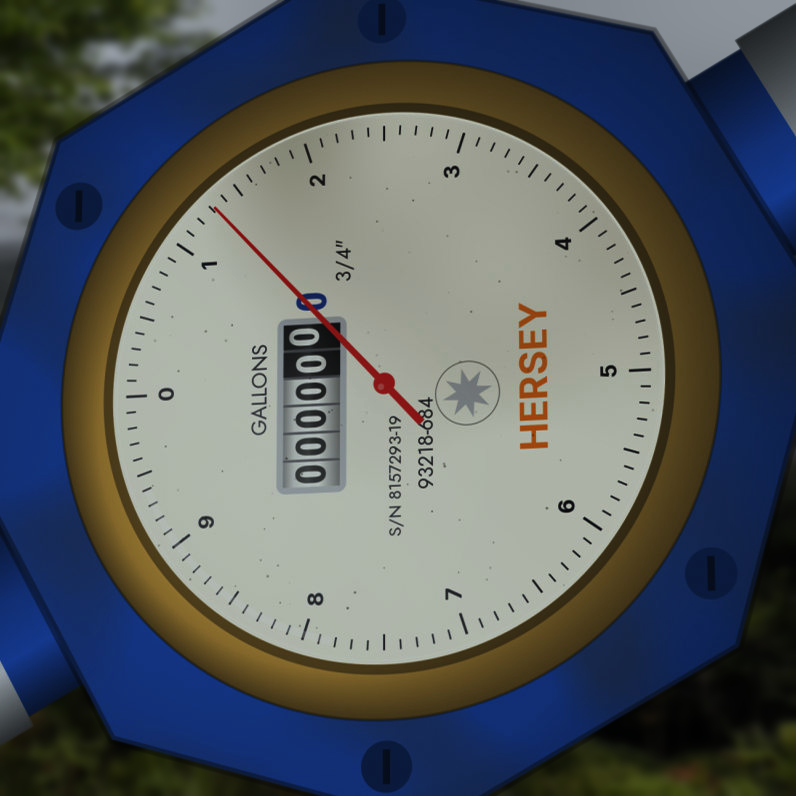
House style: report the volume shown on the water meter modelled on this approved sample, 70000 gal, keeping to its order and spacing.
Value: 1.3 gal
